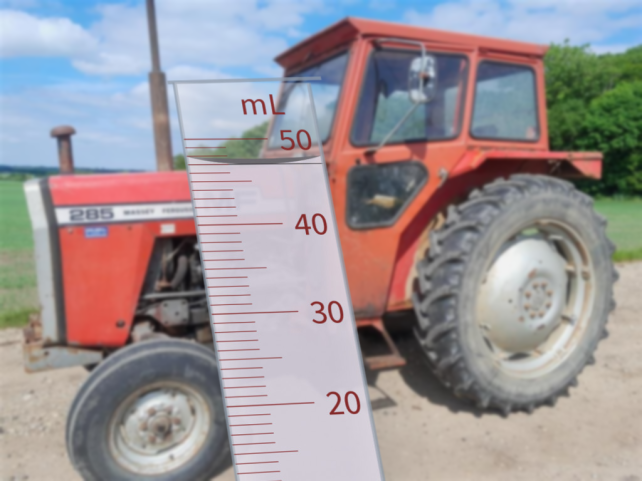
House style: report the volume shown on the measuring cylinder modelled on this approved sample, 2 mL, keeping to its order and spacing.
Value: 47 mL
